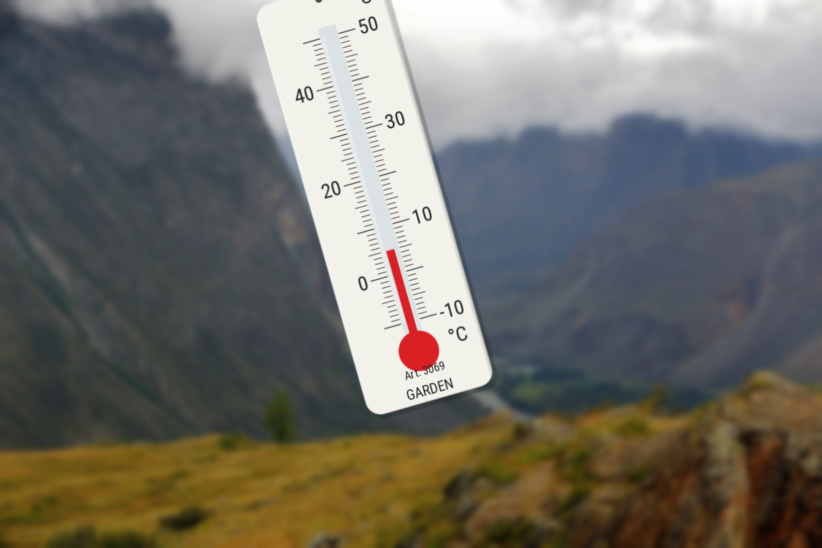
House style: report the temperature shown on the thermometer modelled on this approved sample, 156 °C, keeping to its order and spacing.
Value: 5 °C
